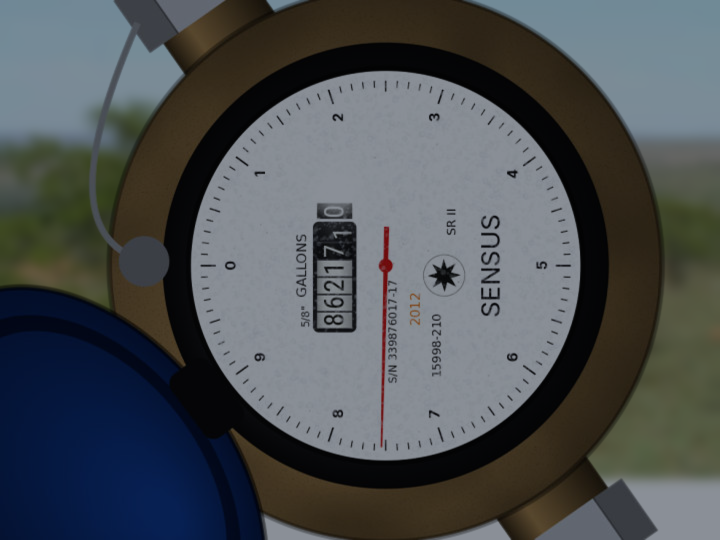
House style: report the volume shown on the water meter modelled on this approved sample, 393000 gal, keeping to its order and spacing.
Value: 8621707.5 gal
